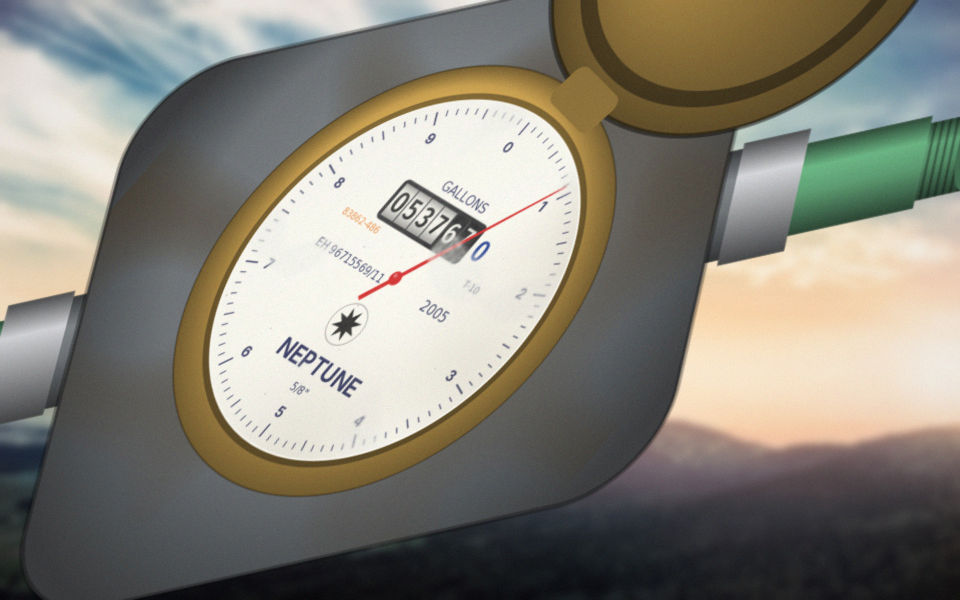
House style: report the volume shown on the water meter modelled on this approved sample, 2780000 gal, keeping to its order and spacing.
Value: 537670.9 gal
